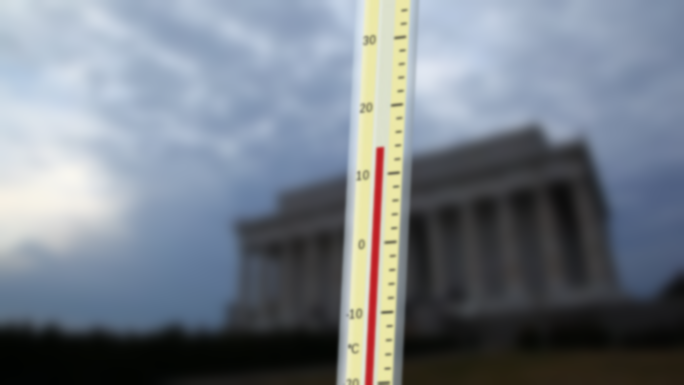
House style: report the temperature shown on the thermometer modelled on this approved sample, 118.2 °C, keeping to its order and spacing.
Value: 14 °C
